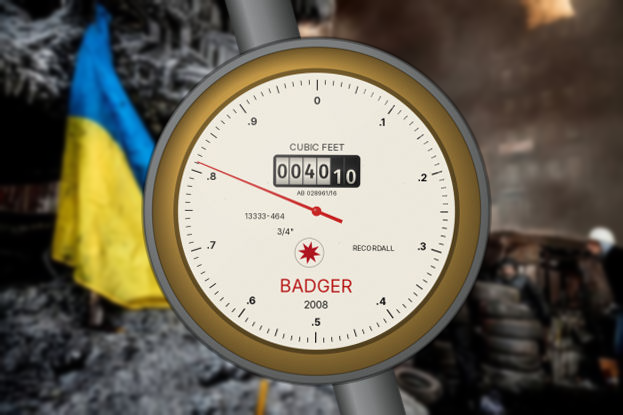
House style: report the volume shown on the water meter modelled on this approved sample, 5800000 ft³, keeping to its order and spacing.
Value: 4009.81 ft³
